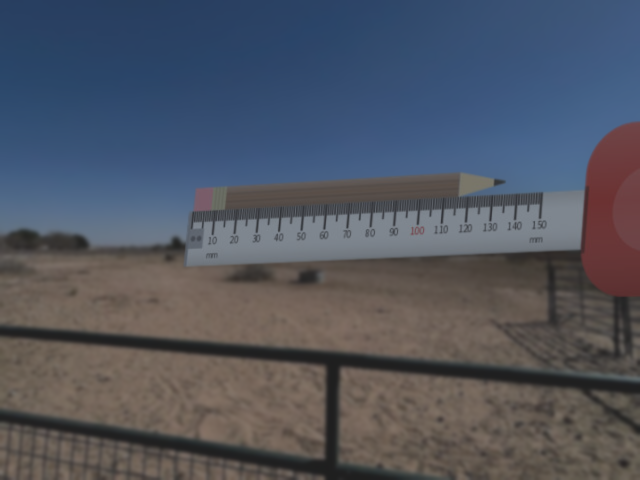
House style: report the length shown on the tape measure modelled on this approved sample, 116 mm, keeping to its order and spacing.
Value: 135 mm
